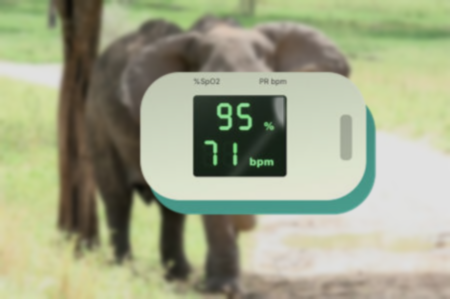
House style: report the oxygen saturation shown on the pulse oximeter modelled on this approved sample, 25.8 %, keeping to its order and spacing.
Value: 95 %
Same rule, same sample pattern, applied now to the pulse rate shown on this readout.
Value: 71 bpm
